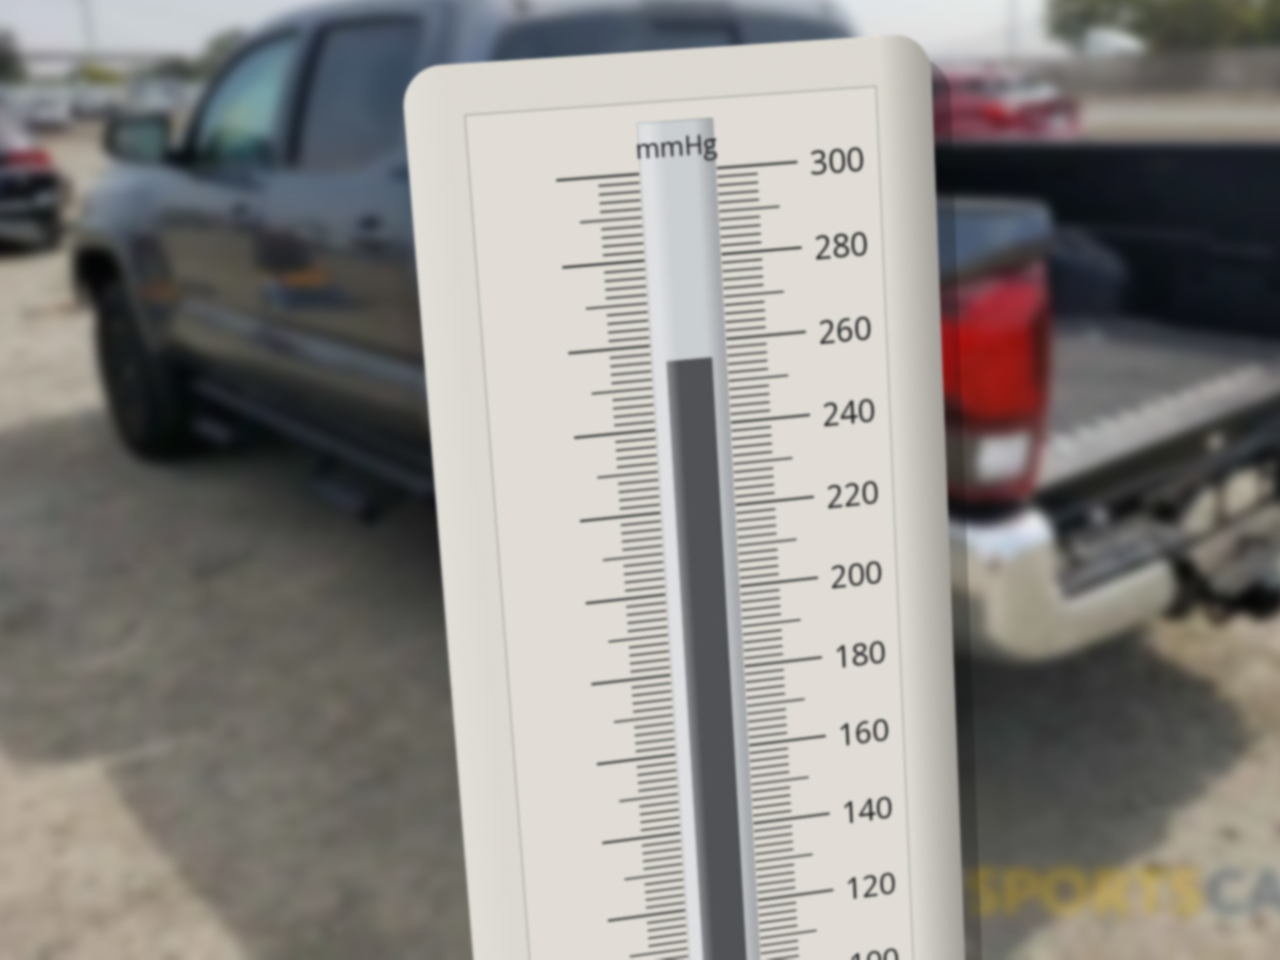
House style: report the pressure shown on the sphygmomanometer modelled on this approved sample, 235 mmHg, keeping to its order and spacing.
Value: 256 mmHg
